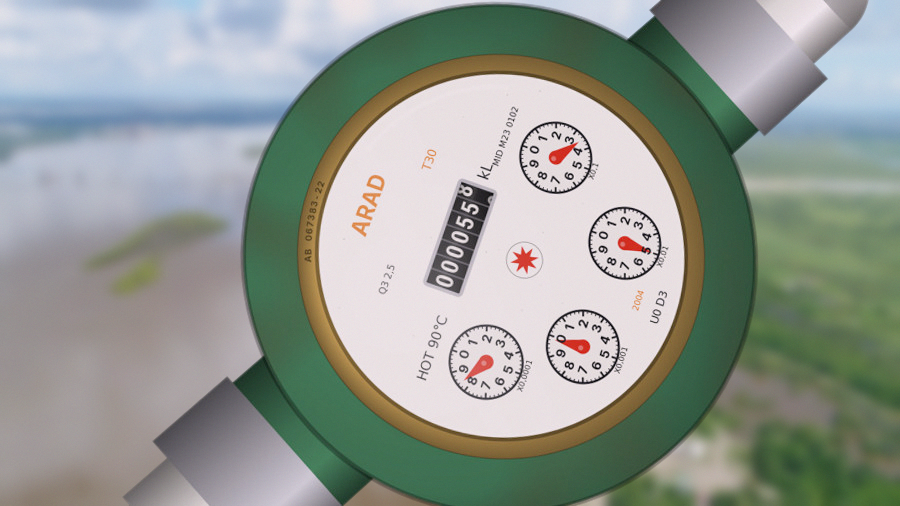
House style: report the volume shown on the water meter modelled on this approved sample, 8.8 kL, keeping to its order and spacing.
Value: 558.3498 kL
